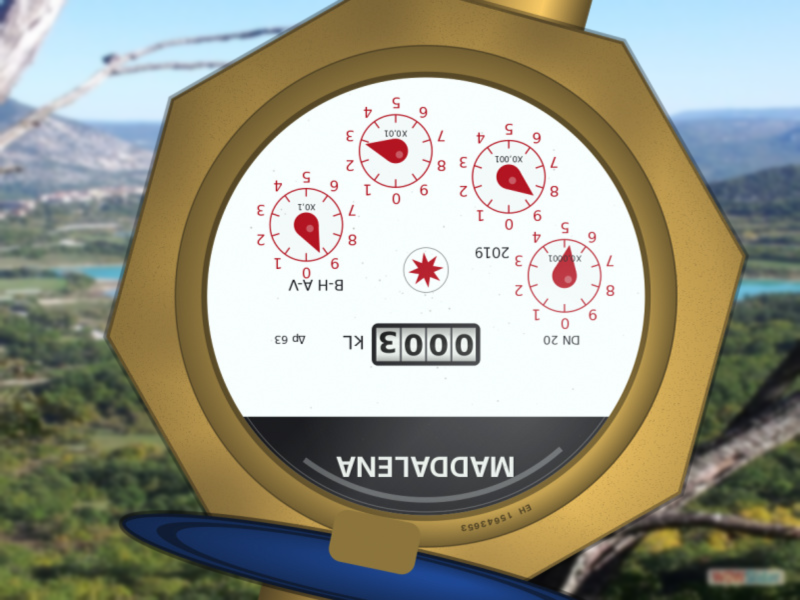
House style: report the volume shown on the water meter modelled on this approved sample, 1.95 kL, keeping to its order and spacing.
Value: 2.9285 kL
